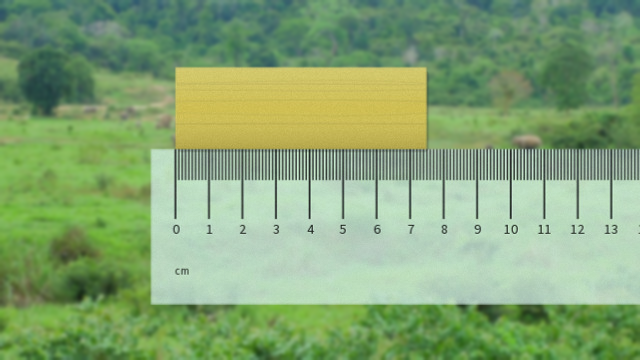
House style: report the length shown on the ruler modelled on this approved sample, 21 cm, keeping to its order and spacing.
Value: 7.5 cm
